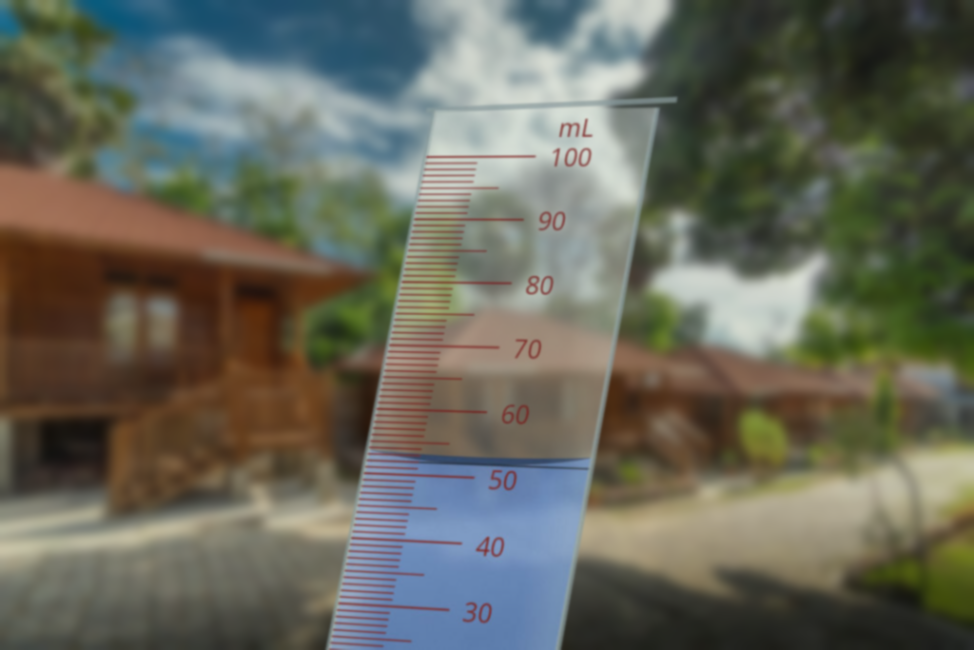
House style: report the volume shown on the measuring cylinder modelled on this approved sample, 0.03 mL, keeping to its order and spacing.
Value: 52 mL
